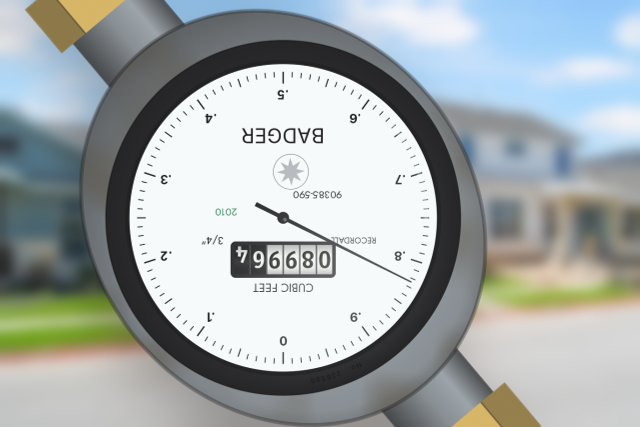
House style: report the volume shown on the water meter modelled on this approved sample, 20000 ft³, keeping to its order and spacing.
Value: 89963.82 ft³
